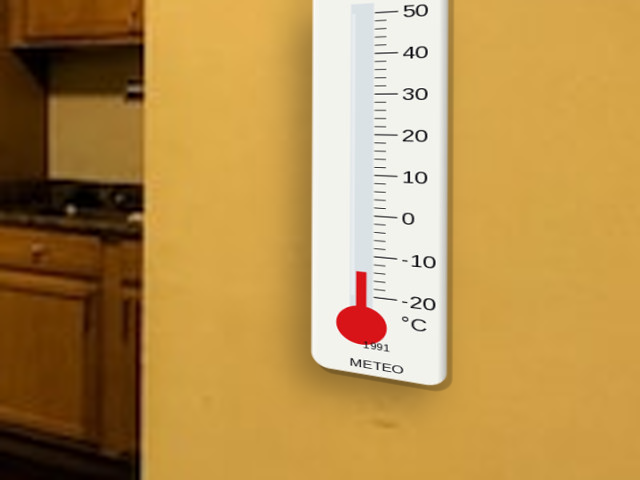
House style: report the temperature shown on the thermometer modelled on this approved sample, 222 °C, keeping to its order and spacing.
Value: -14 °C
